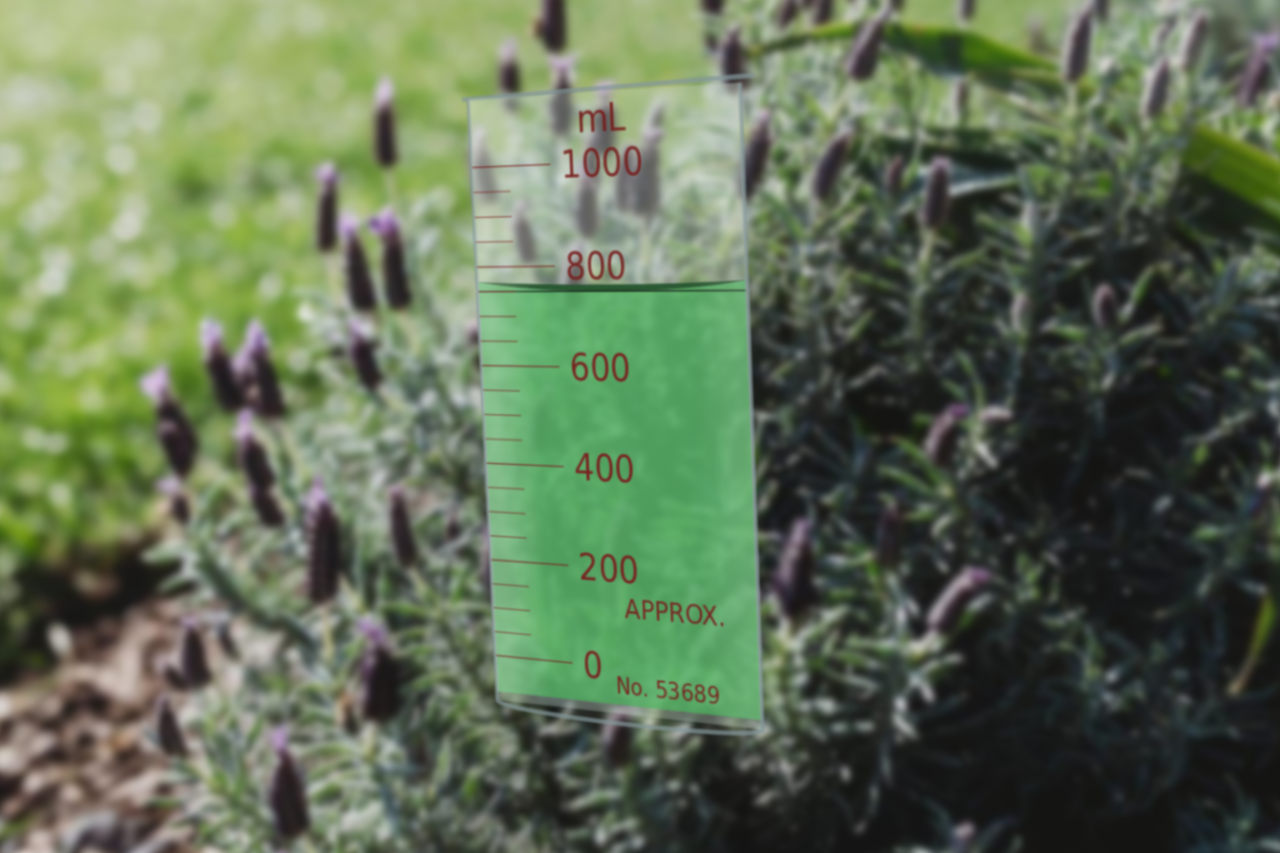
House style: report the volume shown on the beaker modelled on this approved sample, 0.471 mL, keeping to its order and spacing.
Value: 750 mL
